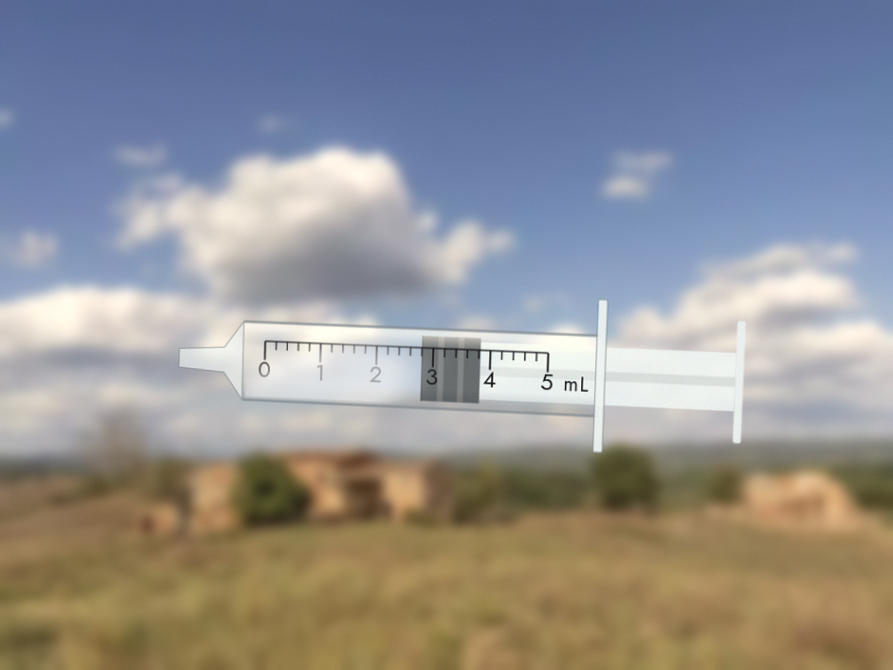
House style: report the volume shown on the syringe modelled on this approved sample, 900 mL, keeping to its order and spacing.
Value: 2.8 mL
